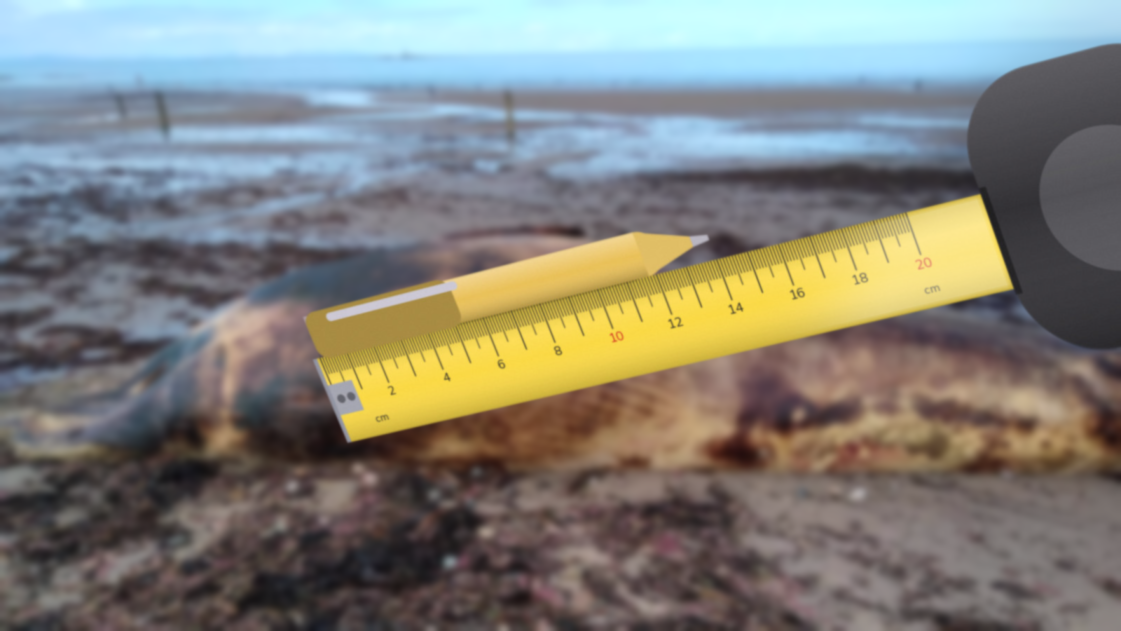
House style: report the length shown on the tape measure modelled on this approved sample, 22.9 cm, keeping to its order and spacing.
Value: 14 cm
